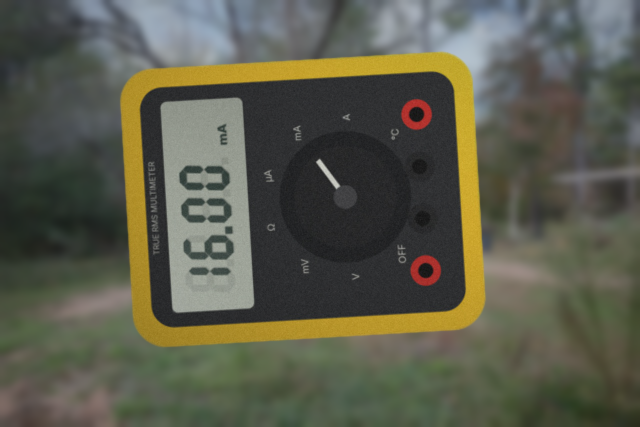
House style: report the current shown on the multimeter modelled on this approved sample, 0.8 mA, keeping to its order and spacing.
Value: 16.00 mA
